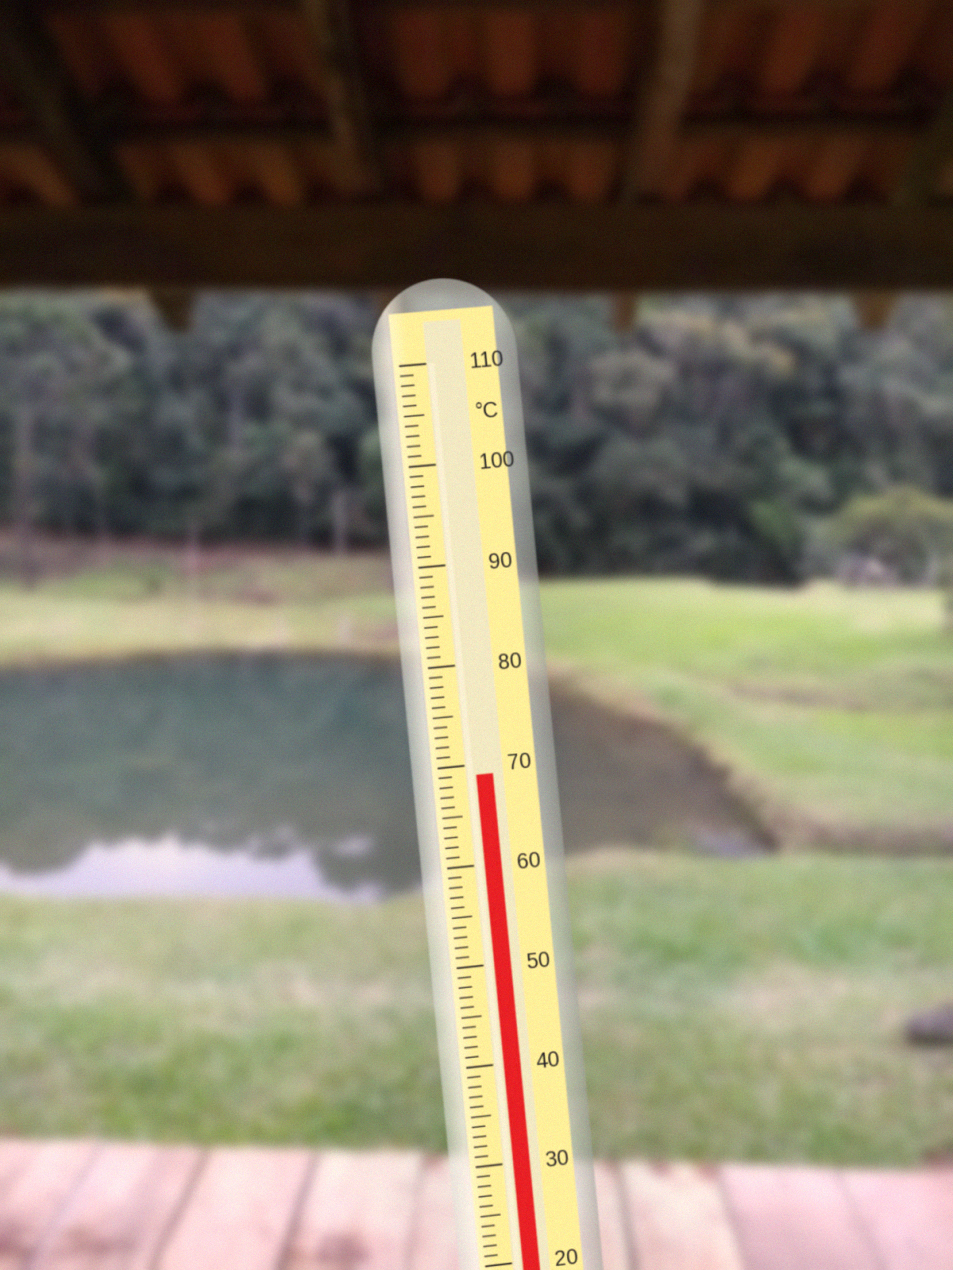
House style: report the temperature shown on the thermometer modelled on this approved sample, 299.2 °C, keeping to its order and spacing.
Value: 69 °C
